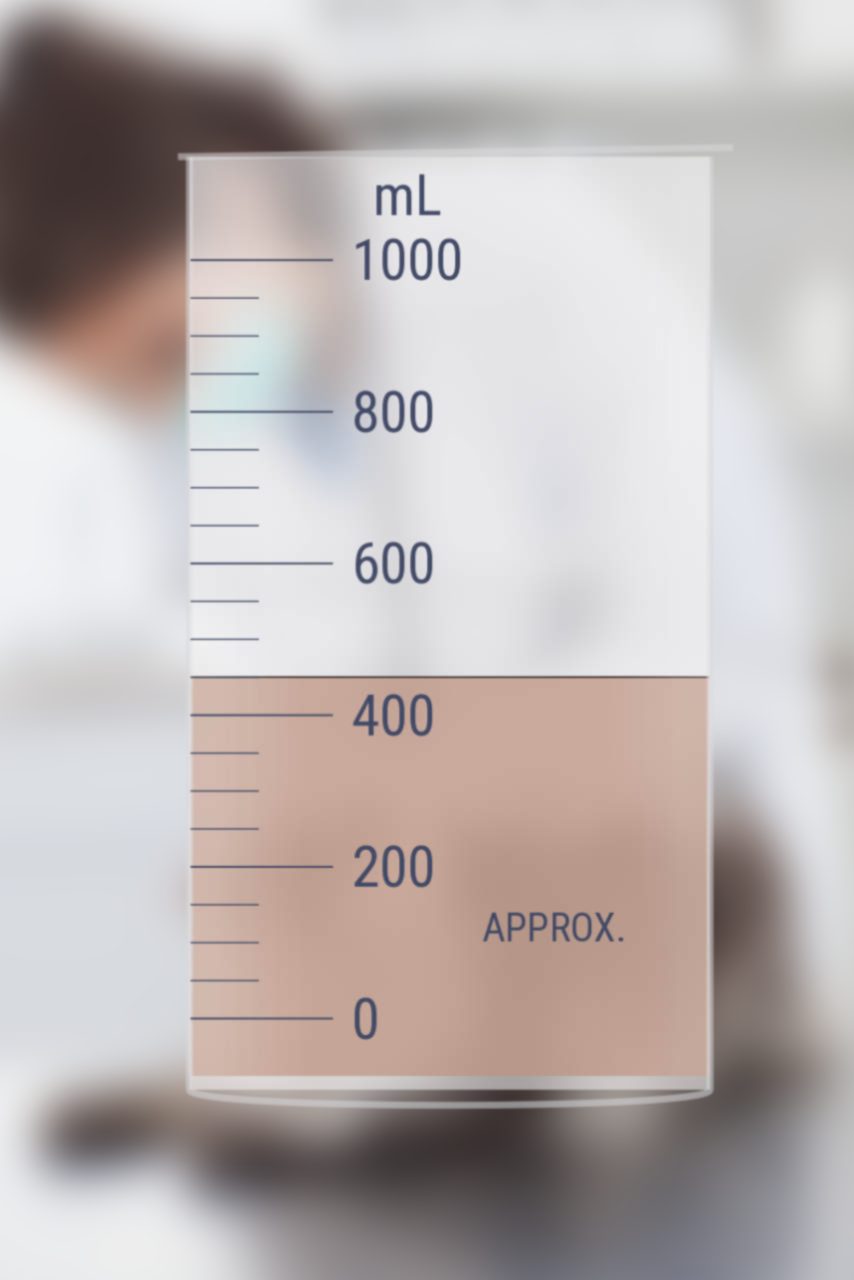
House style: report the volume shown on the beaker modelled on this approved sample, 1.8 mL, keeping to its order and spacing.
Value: 450 mL
